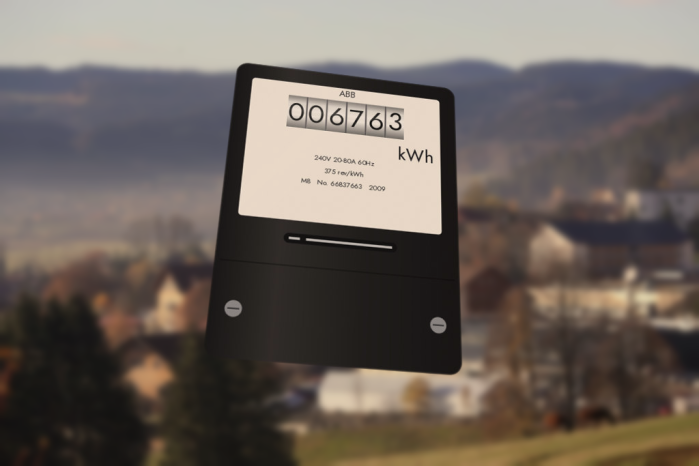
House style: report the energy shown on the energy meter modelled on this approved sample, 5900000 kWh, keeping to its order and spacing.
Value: 6763 kWh
